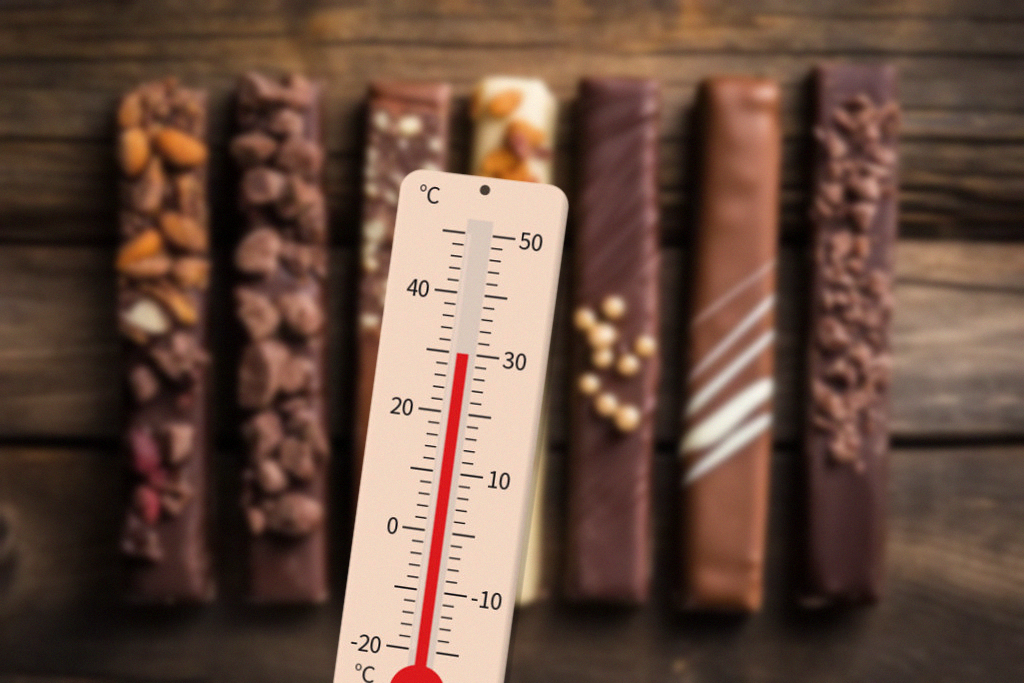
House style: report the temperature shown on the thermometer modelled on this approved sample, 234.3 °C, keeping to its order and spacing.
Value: 30 °C
